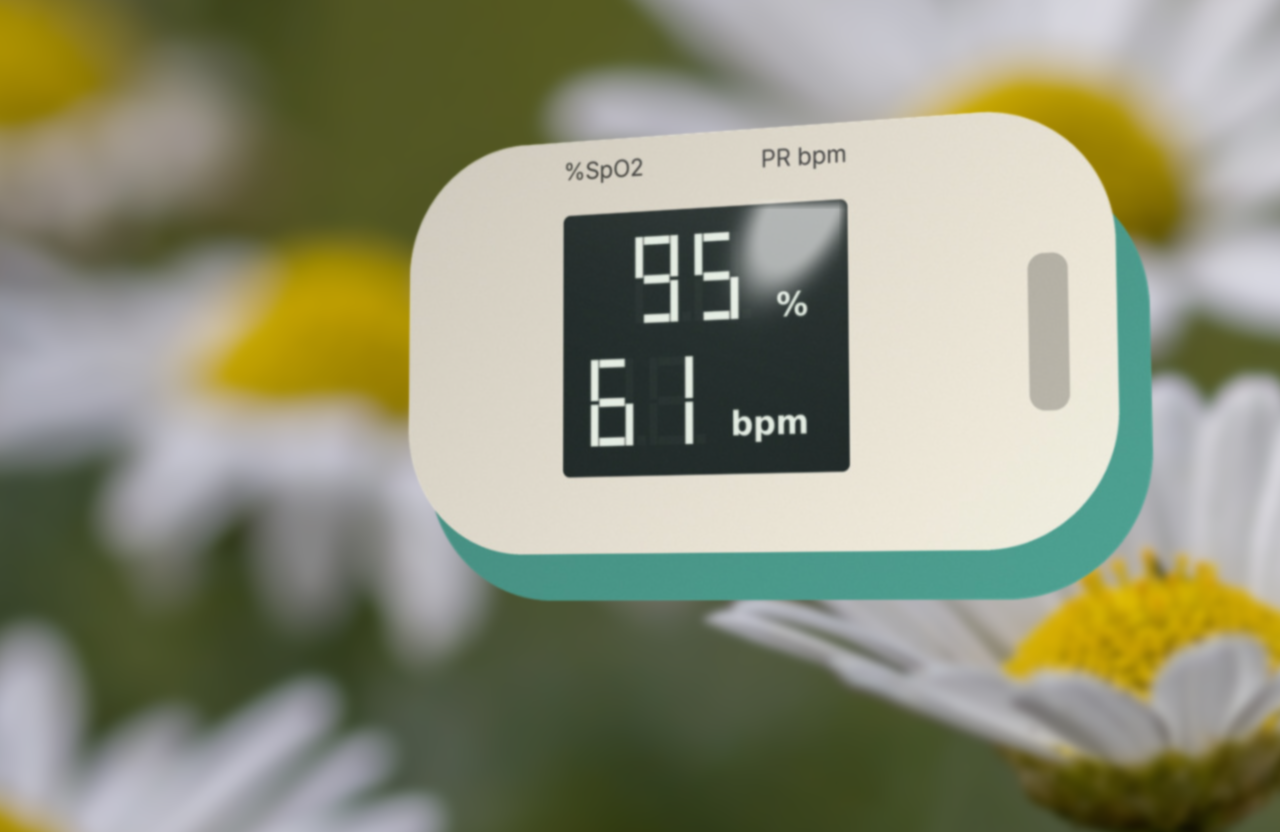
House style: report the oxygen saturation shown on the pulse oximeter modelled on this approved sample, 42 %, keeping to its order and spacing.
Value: 95 %
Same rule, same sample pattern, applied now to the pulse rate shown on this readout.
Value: 61 bpm
